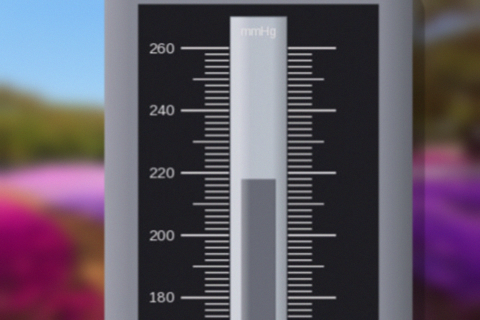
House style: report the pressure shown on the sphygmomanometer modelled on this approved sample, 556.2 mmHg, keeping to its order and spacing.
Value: 218 mmHg
